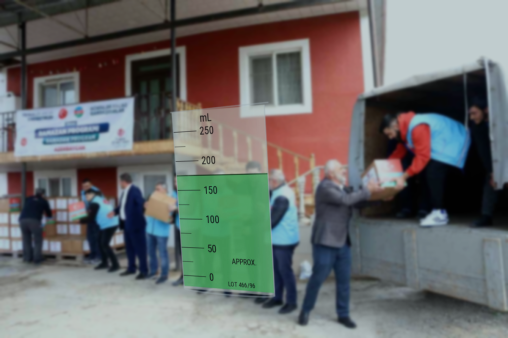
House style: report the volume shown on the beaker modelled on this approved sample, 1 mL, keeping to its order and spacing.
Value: 175 mL
